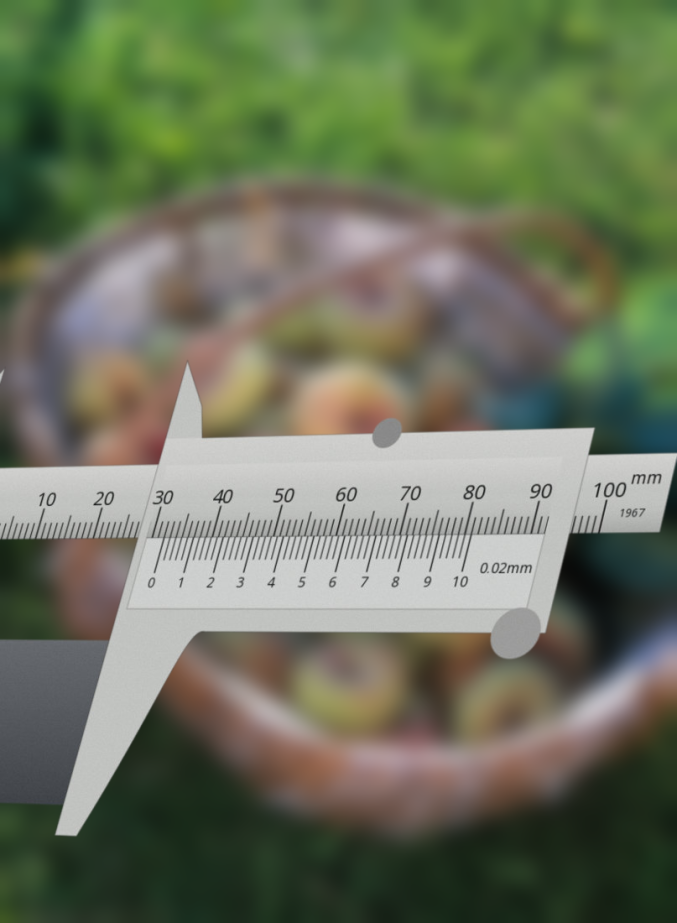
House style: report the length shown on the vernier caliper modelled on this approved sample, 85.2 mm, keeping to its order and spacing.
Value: 32.0 mm
